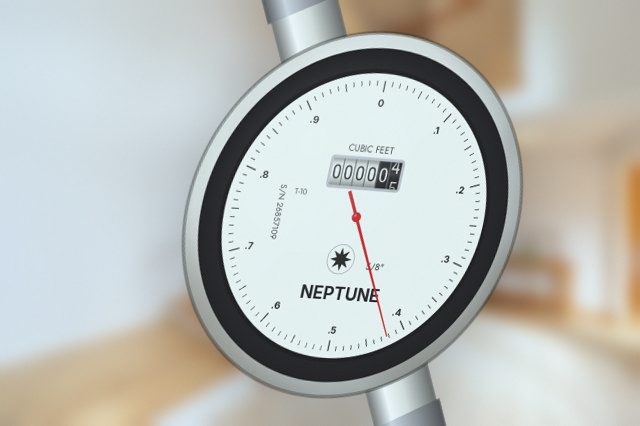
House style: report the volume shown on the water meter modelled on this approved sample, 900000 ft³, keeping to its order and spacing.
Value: 4.42 ft³
